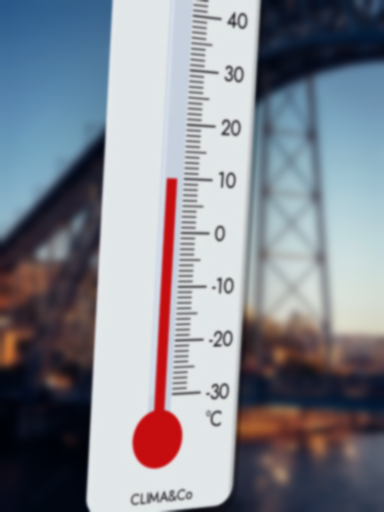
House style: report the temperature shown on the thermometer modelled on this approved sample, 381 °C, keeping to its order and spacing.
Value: 10 °C
